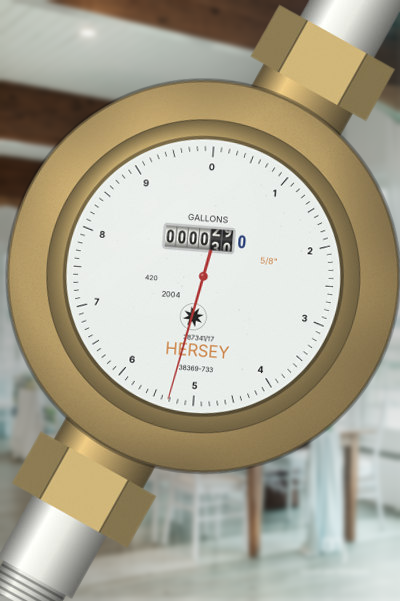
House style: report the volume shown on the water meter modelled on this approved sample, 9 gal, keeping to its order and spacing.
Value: 295.3 gal
